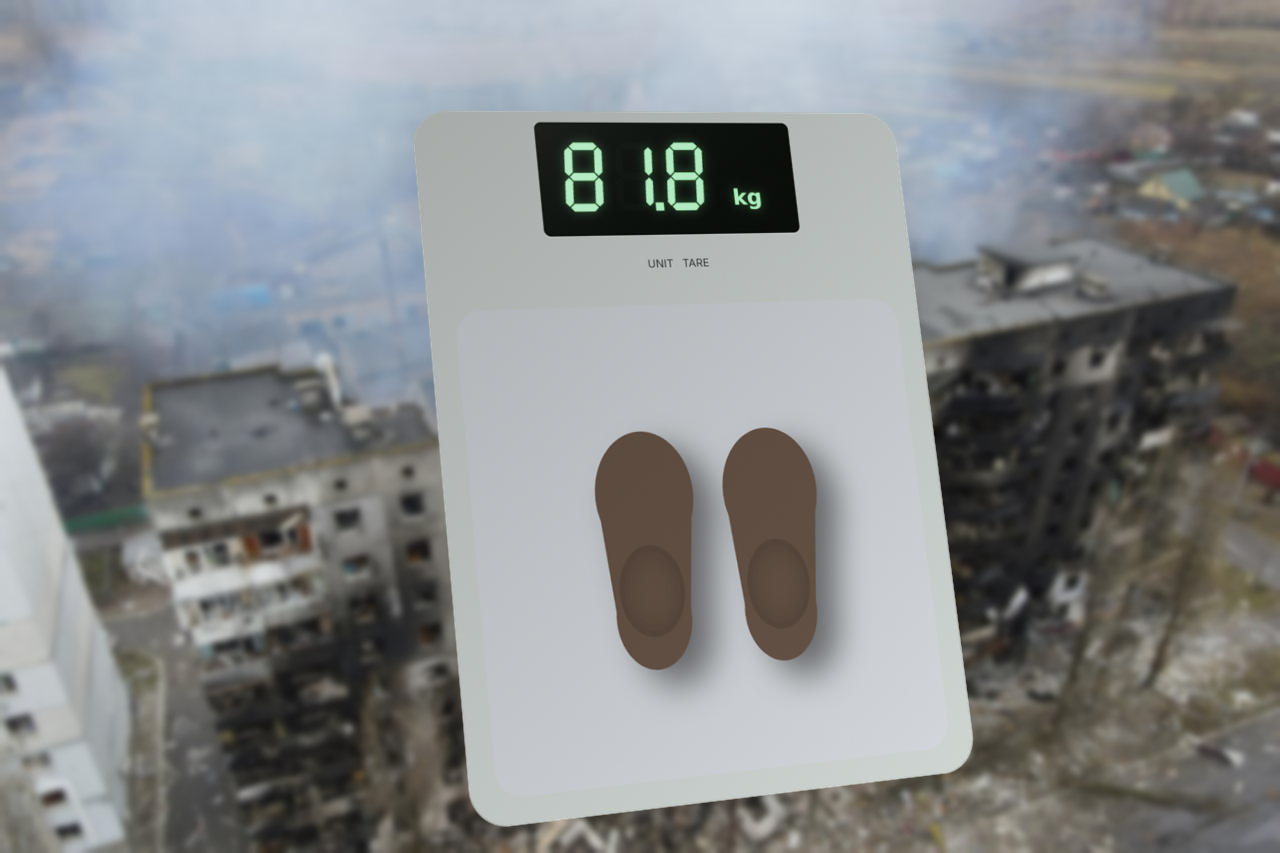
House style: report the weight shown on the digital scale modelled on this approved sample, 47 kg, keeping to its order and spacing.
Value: 81.8 kg
